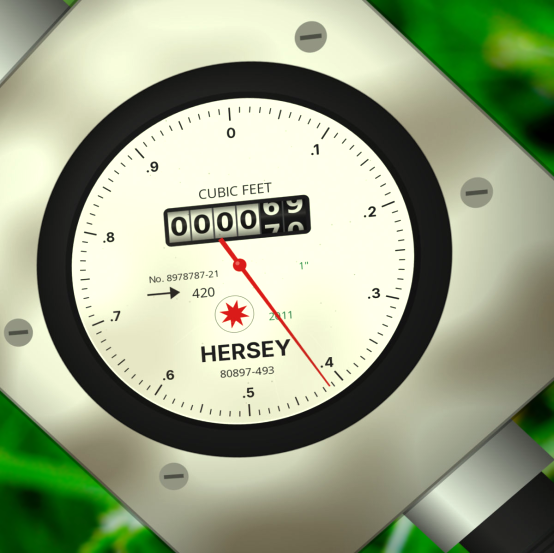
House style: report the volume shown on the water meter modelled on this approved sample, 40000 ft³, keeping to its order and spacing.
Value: 69.41 ft³
